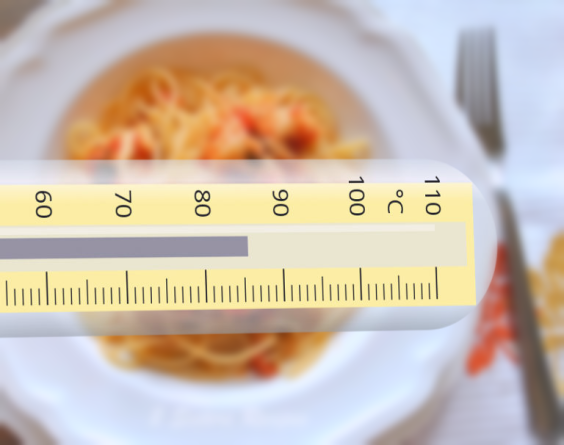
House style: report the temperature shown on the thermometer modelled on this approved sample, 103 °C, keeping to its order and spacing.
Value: 85.5 °C
